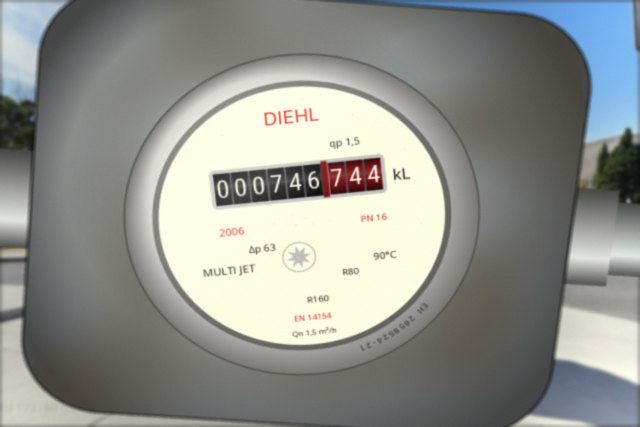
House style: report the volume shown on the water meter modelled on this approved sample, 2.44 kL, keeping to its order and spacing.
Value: 746.744 kL
